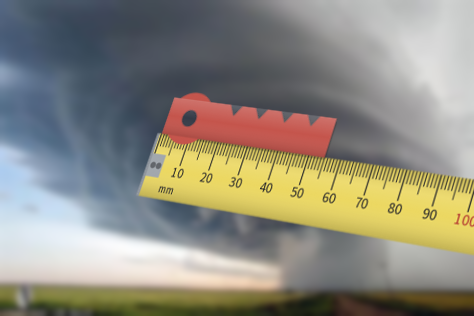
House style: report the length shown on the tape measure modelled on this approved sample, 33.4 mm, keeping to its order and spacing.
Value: 55 mm
